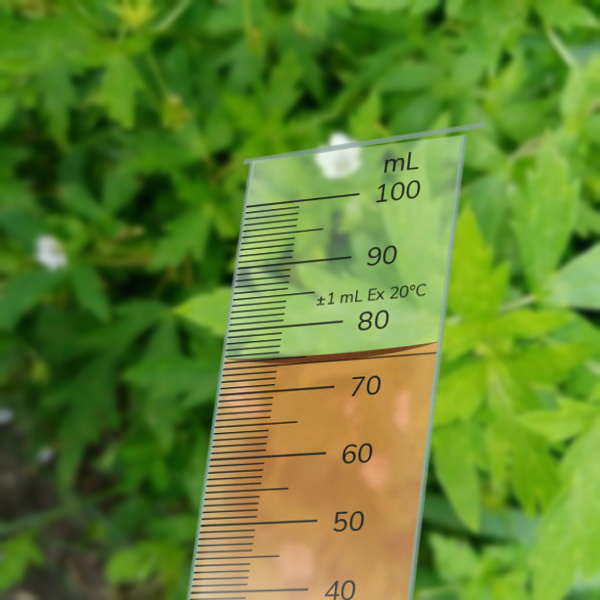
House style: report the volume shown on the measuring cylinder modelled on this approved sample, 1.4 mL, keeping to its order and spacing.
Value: 74 mL
